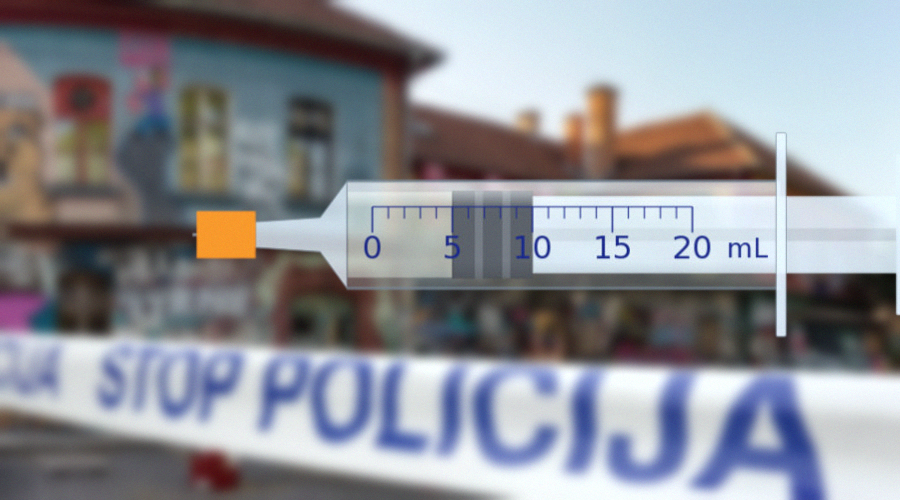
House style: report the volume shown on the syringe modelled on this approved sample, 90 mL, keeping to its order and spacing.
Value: 5 mL
